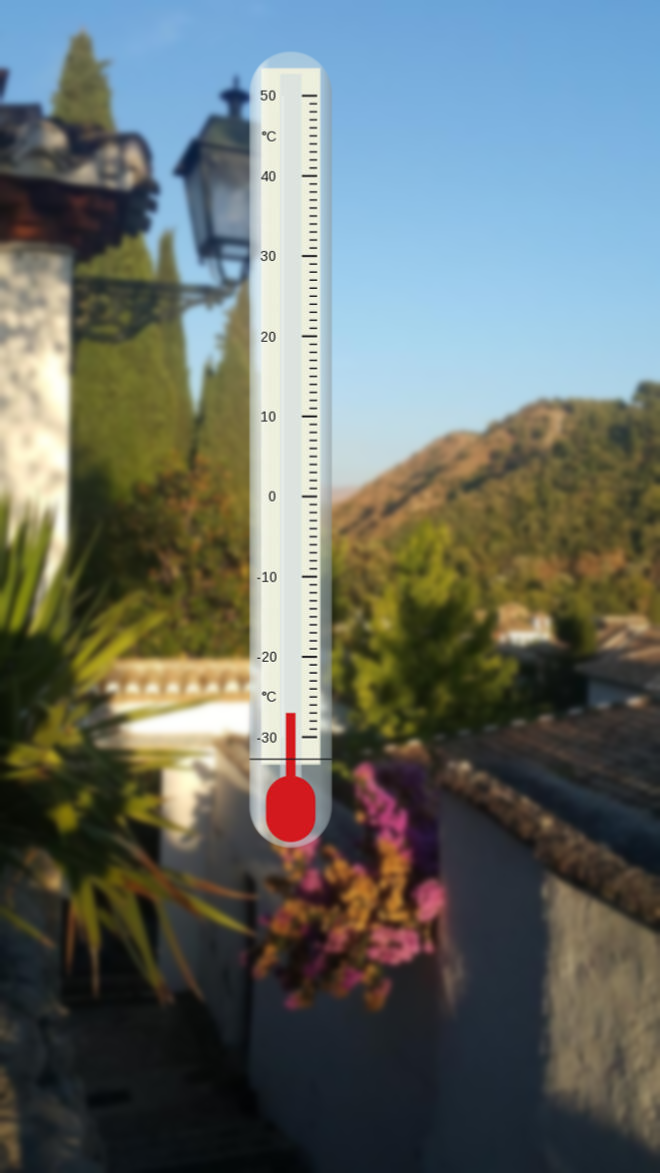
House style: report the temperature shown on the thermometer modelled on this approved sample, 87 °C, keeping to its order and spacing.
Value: -27 °C
